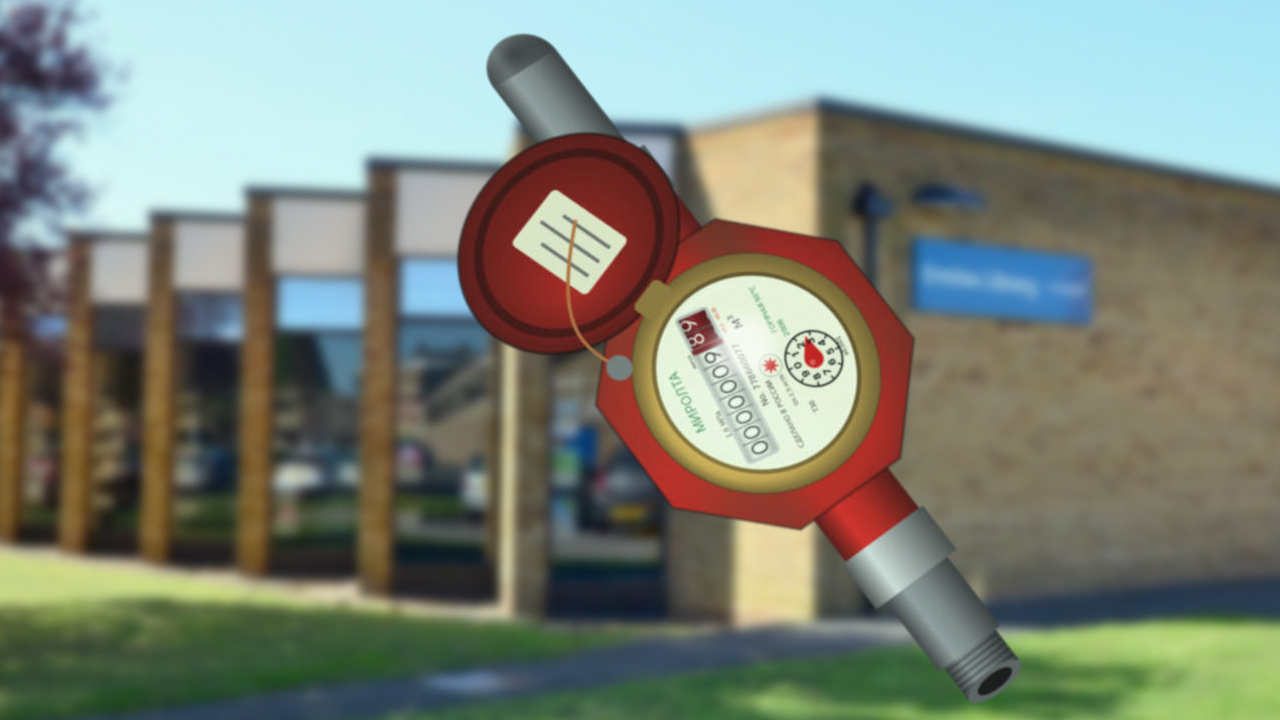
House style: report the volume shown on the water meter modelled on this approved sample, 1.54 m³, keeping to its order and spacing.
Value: 9.892 m³
